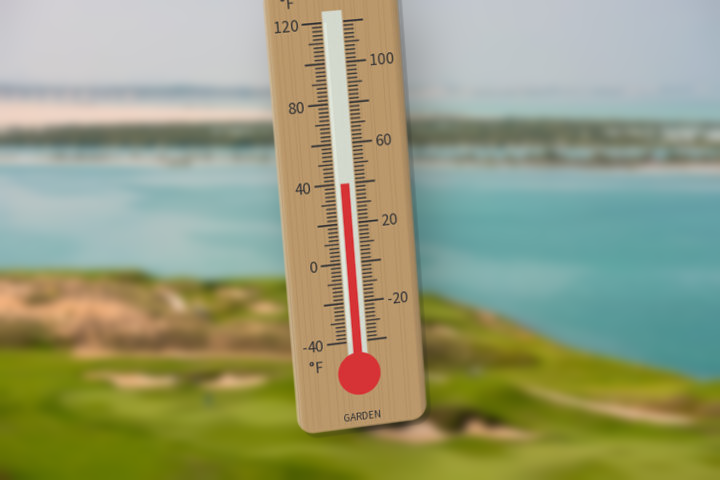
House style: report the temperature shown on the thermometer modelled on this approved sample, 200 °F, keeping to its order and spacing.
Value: 40 °F
